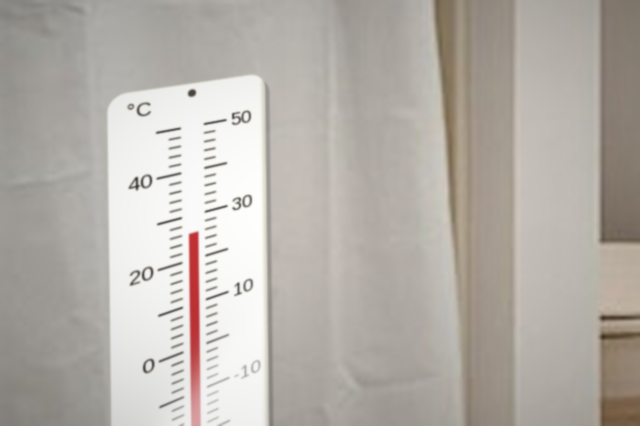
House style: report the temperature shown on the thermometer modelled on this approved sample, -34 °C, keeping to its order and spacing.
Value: 26 °C
